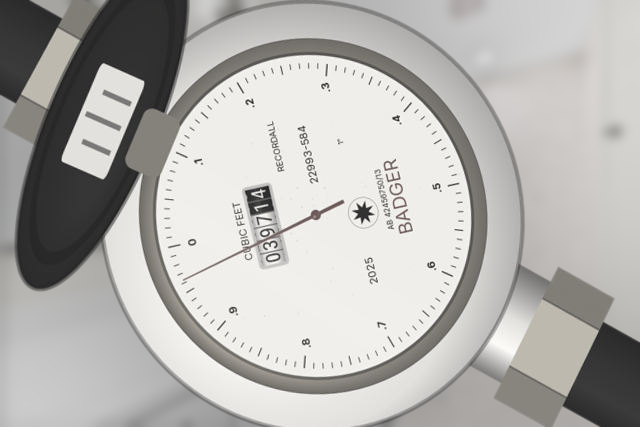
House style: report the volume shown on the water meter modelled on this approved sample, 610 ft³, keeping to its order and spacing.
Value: 39713.96 ft³
